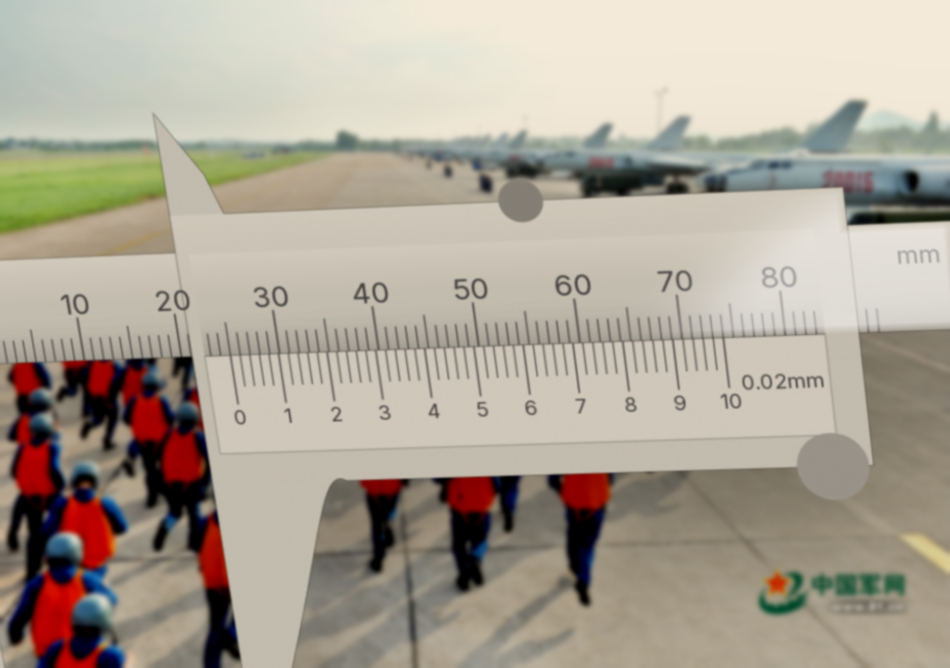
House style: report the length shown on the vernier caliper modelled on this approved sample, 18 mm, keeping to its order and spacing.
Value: 25.0 mm
